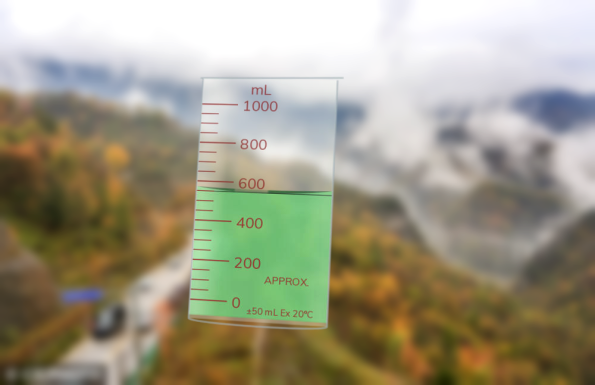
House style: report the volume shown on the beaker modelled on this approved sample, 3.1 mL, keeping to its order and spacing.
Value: 550 mL
